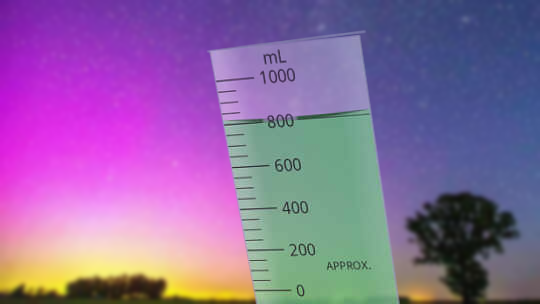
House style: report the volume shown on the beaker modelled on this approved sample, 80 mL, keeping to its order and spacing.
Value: 800 mL
